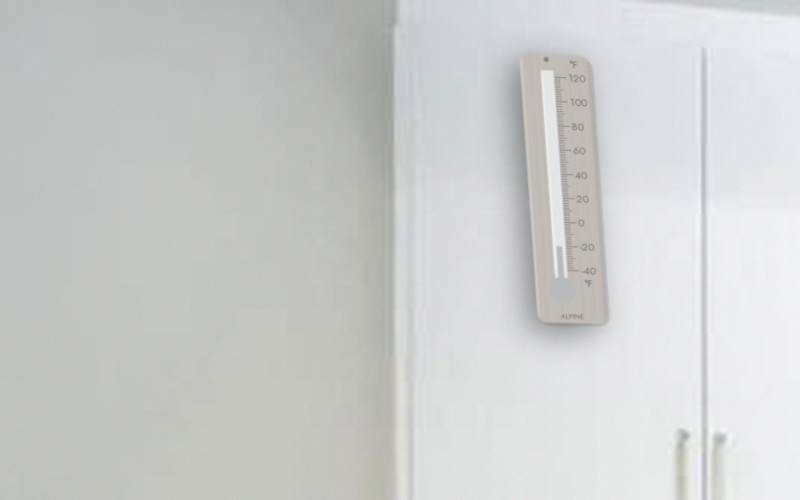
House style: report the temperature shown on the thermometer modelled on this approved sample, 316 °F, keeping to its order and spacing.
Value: -20 °F
